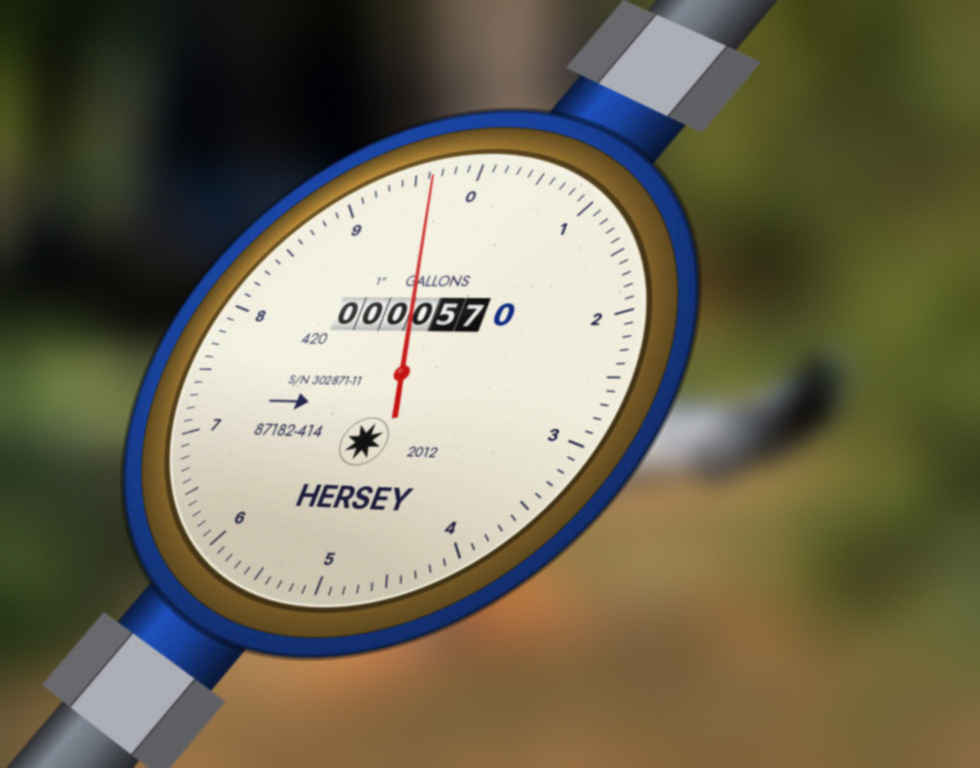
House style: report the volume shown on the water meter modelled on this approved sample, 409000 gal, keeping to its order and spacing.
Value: 569.6 gal
